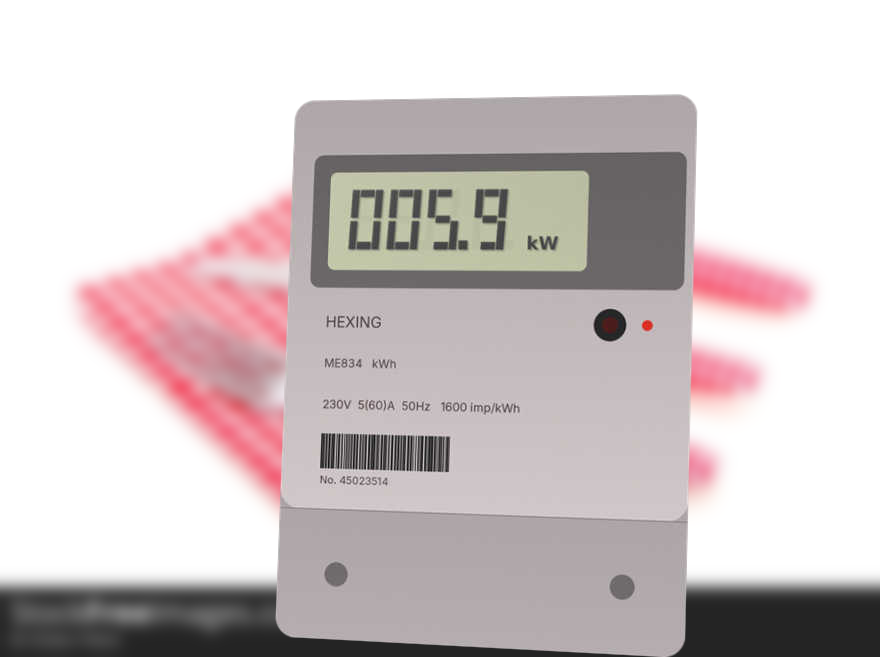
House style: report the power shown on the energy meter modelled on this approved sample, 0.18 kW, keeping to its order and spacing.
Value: 5.9 kW
